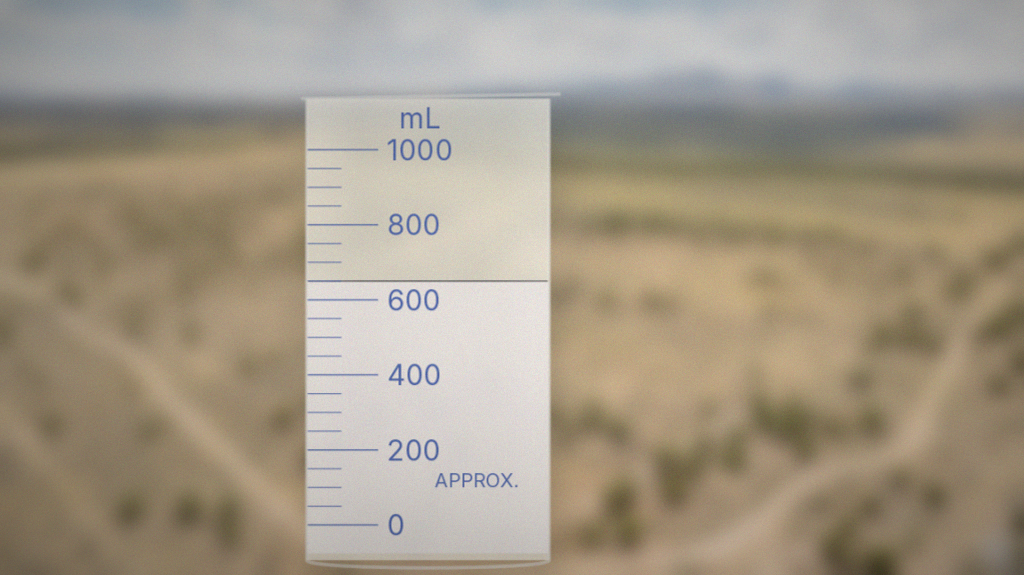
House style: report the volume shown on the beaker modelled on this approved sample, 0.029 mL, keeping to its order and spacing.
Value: 650 mL
